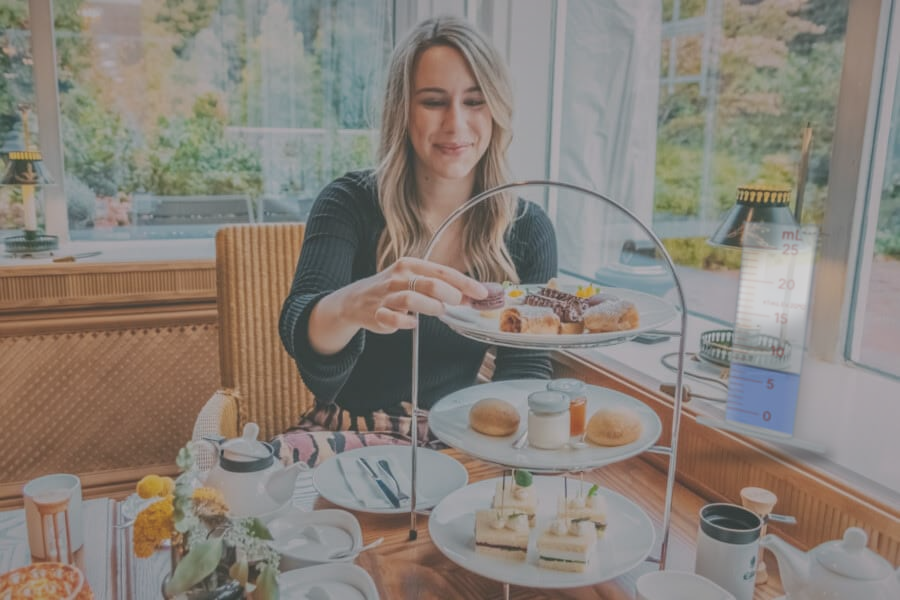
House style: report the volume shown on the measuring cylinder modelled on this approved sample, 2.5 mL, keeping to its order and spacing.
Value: 7 mL
